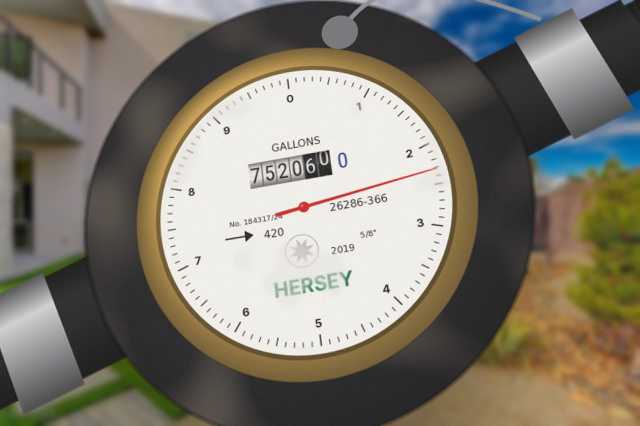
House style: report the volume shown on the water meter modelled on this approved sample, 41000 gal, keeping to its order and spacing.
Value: 7520602.3 gal
